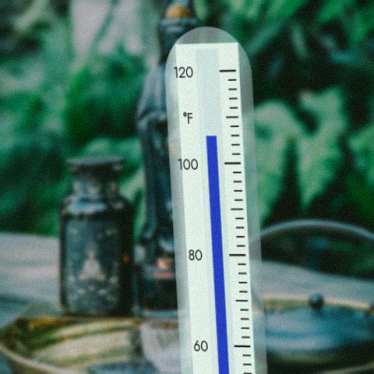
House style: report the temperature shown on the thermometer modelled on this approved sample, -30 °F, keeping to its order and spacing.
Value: 106 °F
